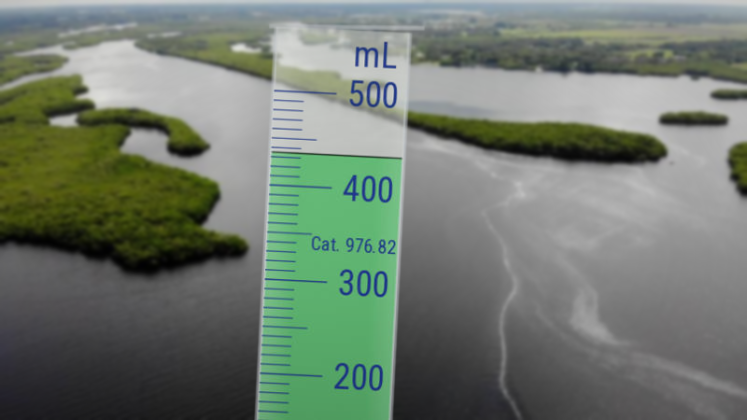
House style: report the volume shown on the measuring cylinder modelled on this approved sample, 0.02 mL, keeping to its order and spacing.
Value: 435 mL
